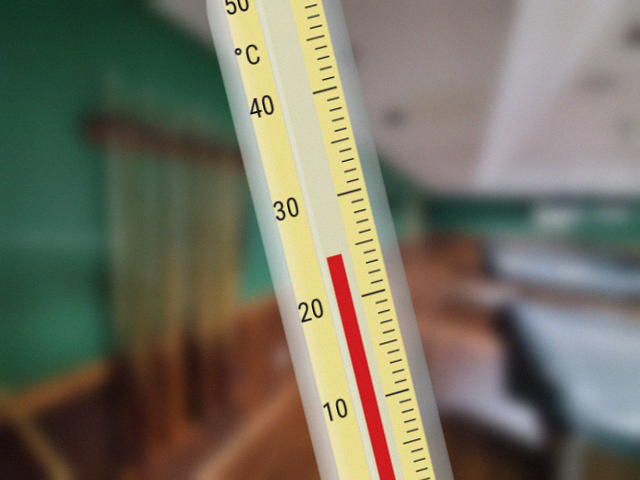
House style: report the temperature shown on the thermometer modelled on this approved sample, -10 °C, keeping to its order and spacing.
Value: 24.5 °C
